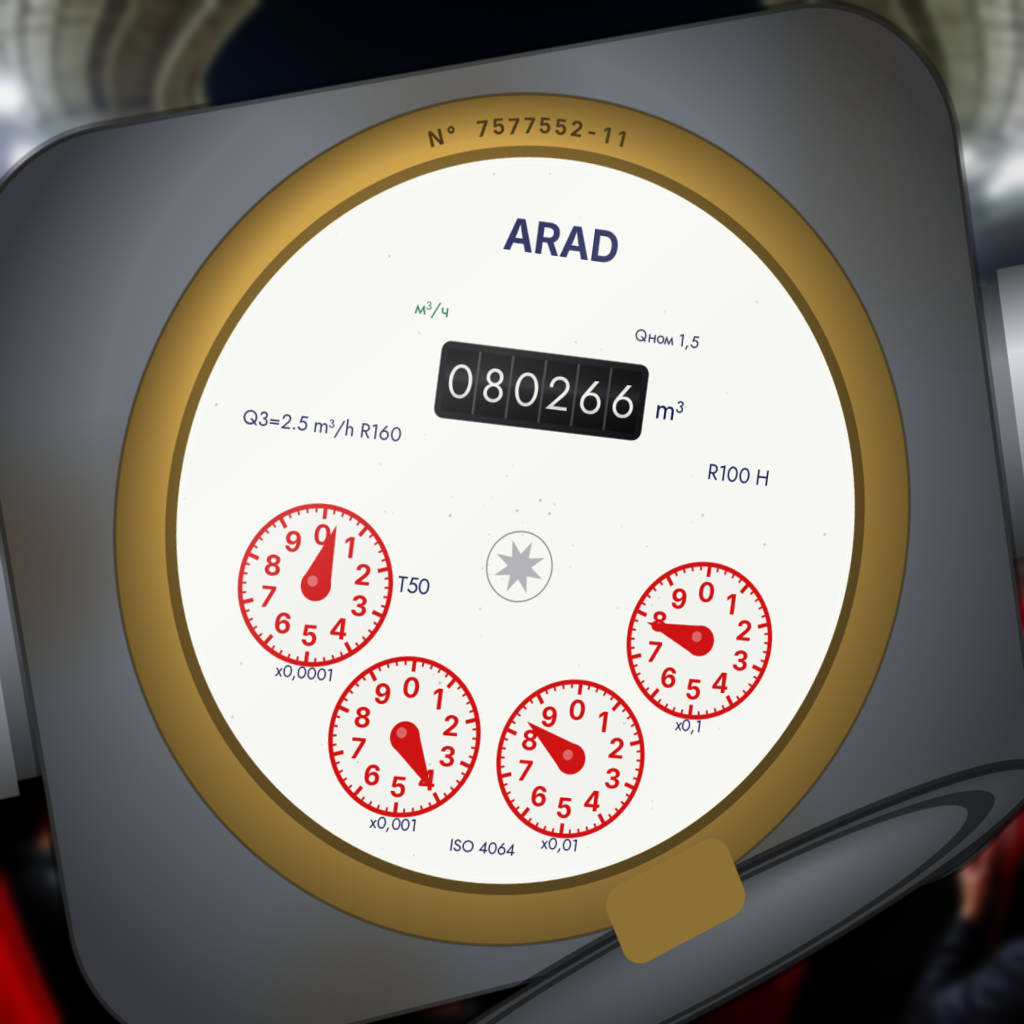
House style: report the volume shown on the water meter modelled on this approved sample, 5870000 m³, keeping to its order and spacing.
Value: 80266.7840 m³
